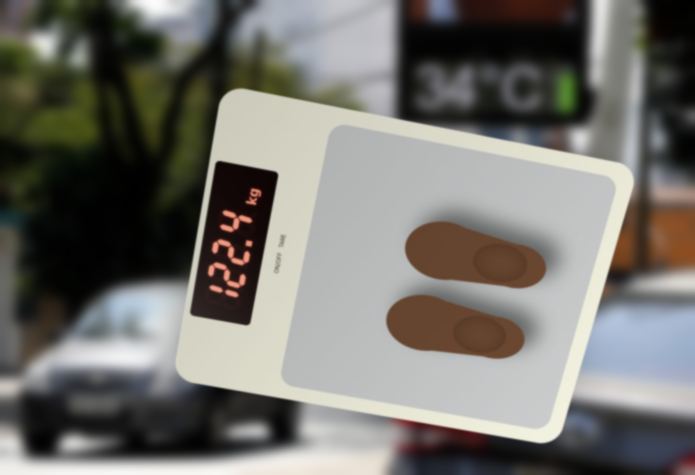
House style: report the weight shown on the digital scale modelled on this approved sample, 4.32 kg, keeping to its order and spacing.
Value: 122.4 kg
